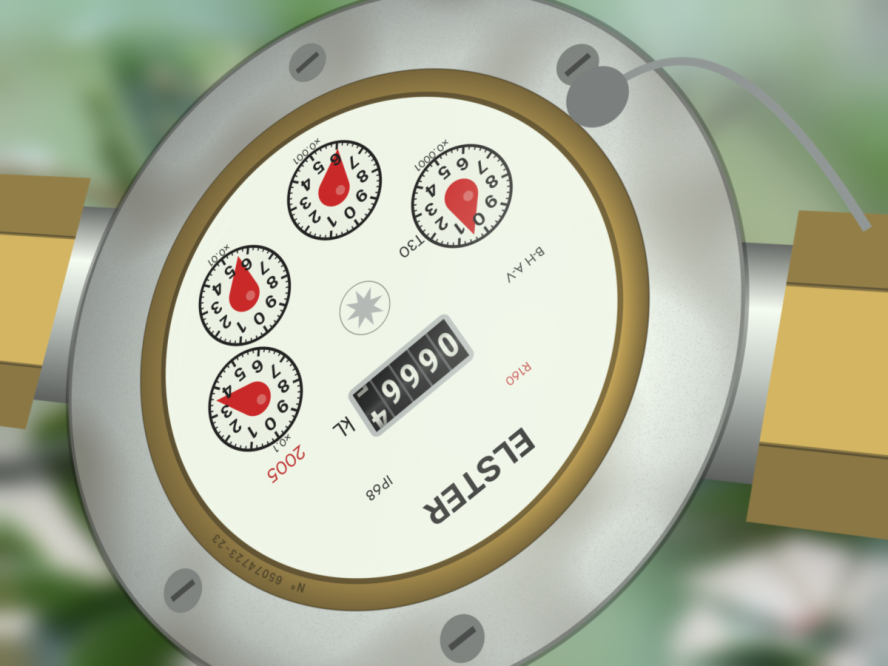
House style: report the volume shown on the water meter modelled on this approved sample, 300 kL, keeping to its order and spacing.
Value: 6664.3560 kL
